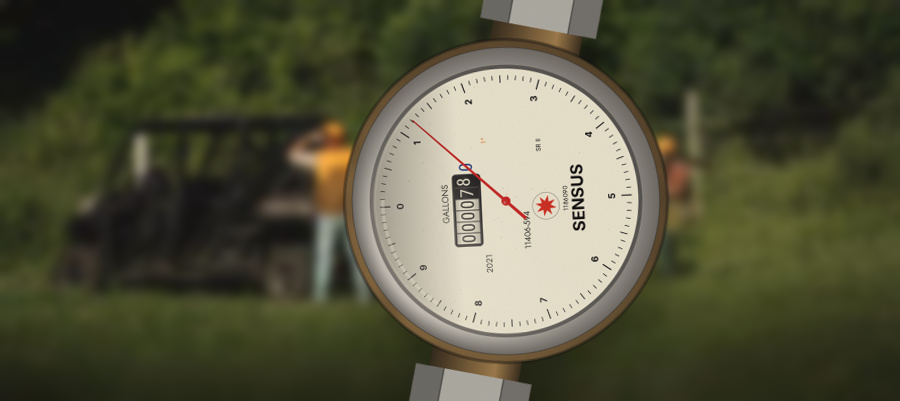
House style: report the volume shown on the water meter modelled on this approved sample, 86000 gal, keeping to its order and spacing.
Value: 781.2 gal
